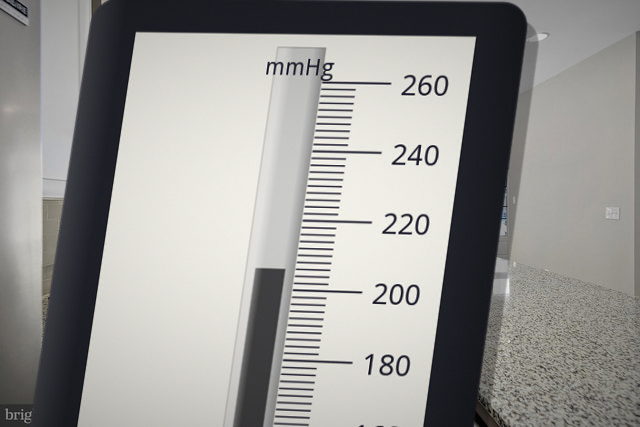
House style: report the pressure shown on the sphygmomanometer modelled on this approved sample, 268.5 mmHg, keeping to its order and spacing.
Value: 206 mmHg
